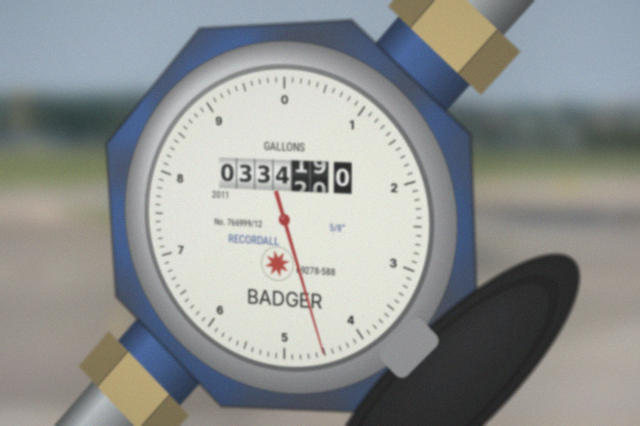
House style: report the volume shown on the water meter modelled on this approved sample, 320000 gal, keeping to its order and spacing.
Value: 334194.5 gal
